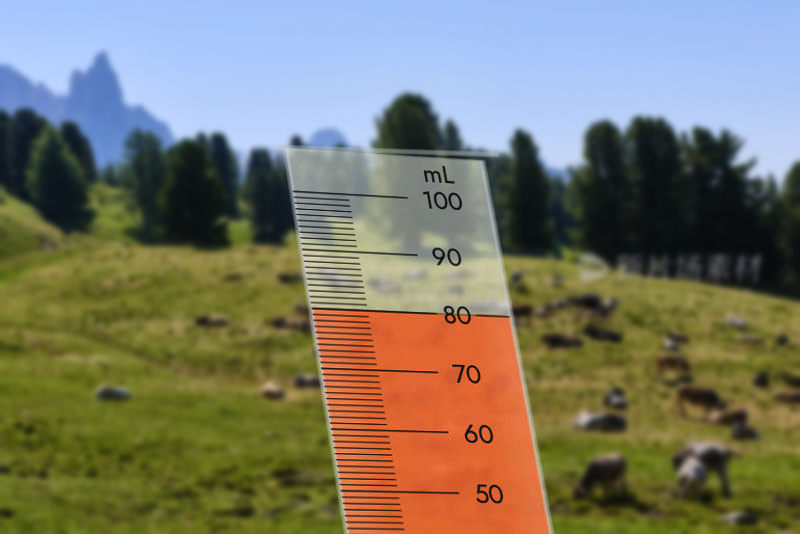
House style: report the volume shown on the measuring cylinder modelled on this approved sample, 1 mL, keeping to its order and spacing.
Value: 80 mL
